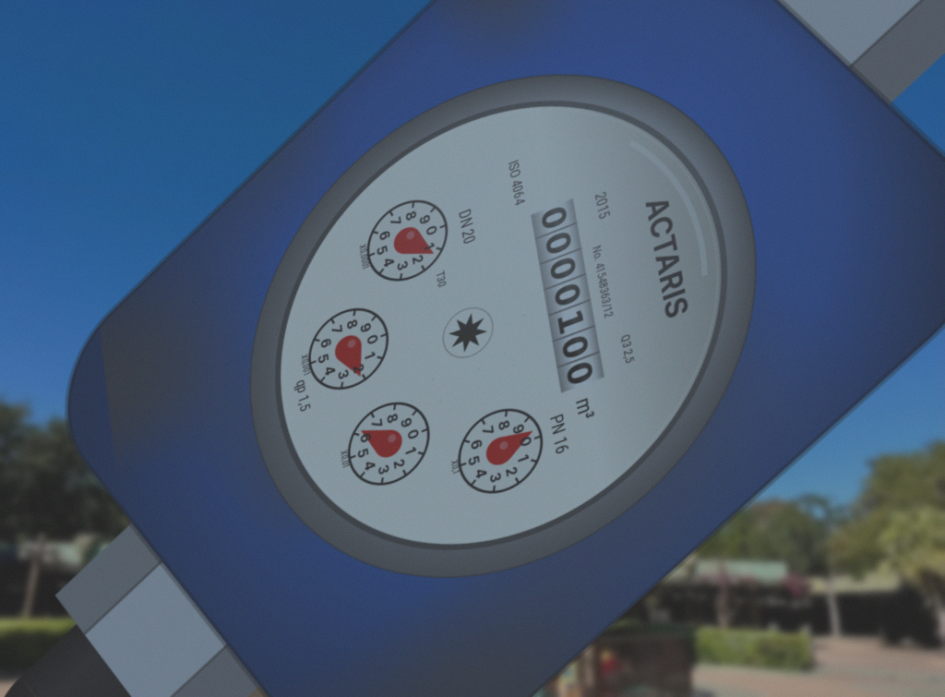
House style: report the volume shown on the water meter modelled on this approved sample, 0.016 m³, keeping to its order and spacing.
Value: 99.9621 m³
